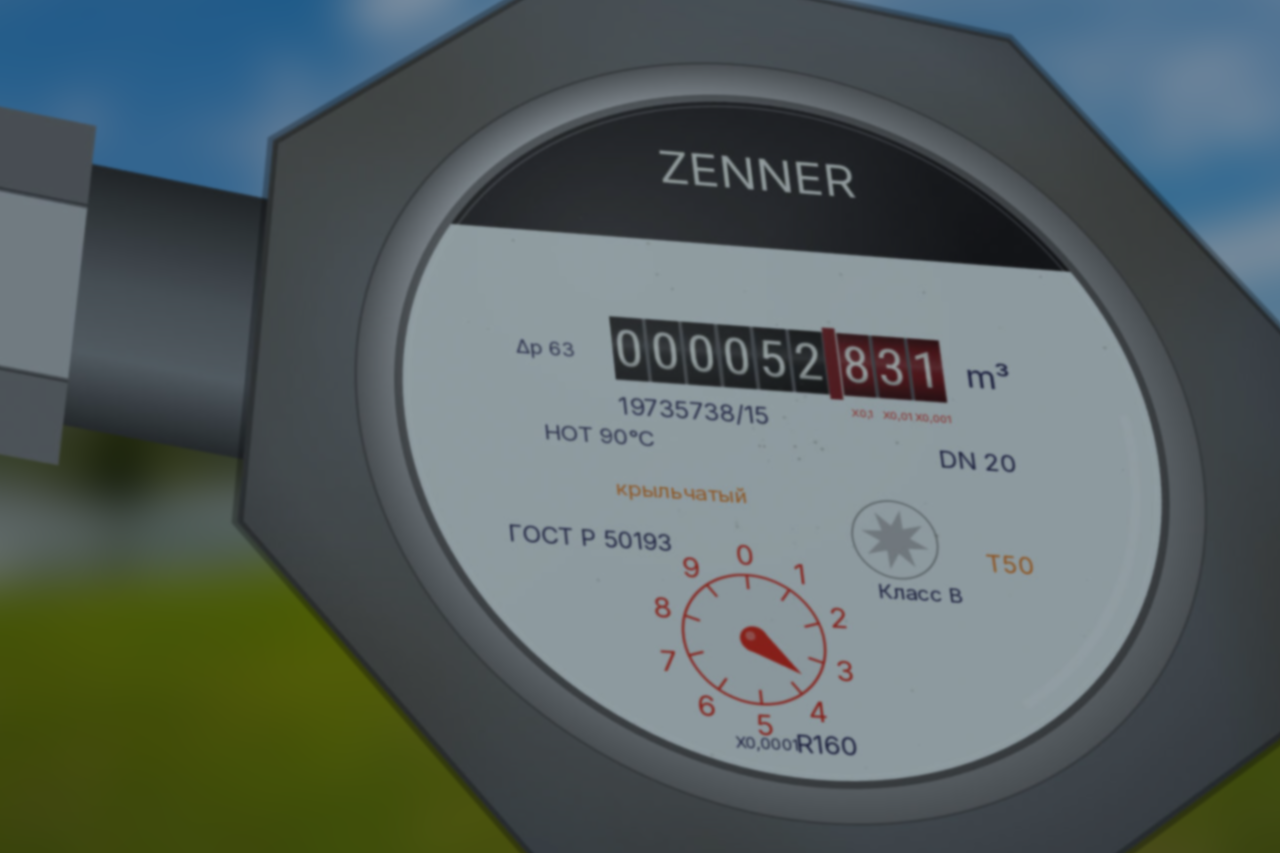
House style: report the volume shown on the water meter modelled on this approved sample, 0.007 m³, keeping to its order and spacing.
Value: 52.8313 m³
